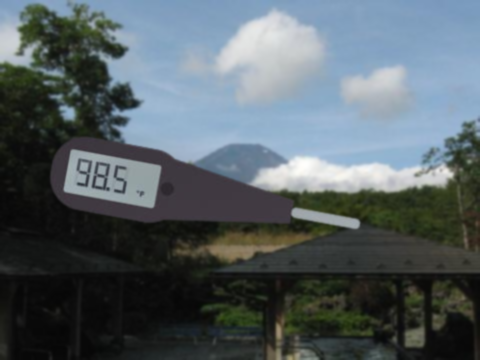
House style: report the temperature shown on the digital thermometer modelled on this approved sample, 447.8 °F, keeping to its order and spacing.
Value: 98.5 °F
